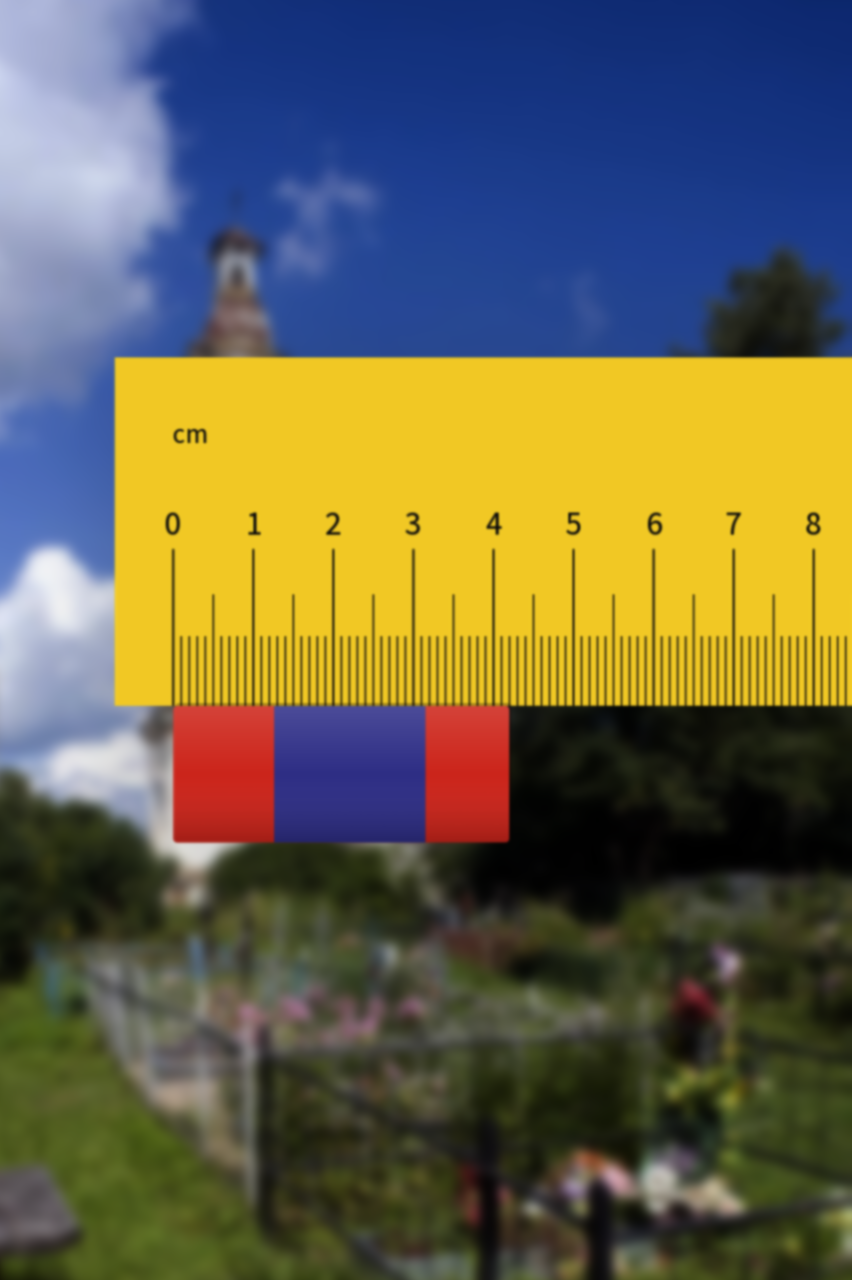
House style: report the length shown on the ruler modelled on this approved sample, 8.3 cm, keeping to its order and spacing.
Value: 4.2 cm
